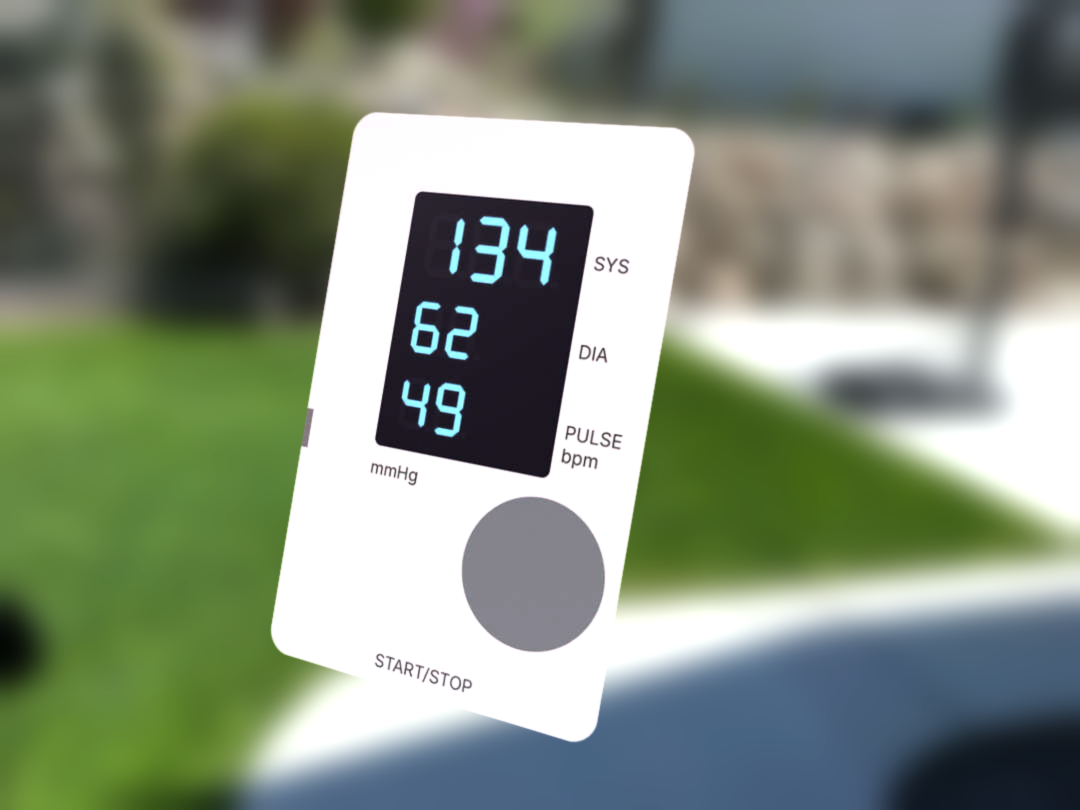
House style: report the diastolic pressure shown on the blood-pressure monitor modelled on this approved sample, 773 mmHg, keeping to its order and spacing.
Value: 62 mmHg
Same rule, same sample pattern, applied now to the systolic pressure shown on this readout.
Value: 134 mmHg
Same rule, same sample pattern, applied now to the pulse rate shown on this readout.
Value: 49 bpm
